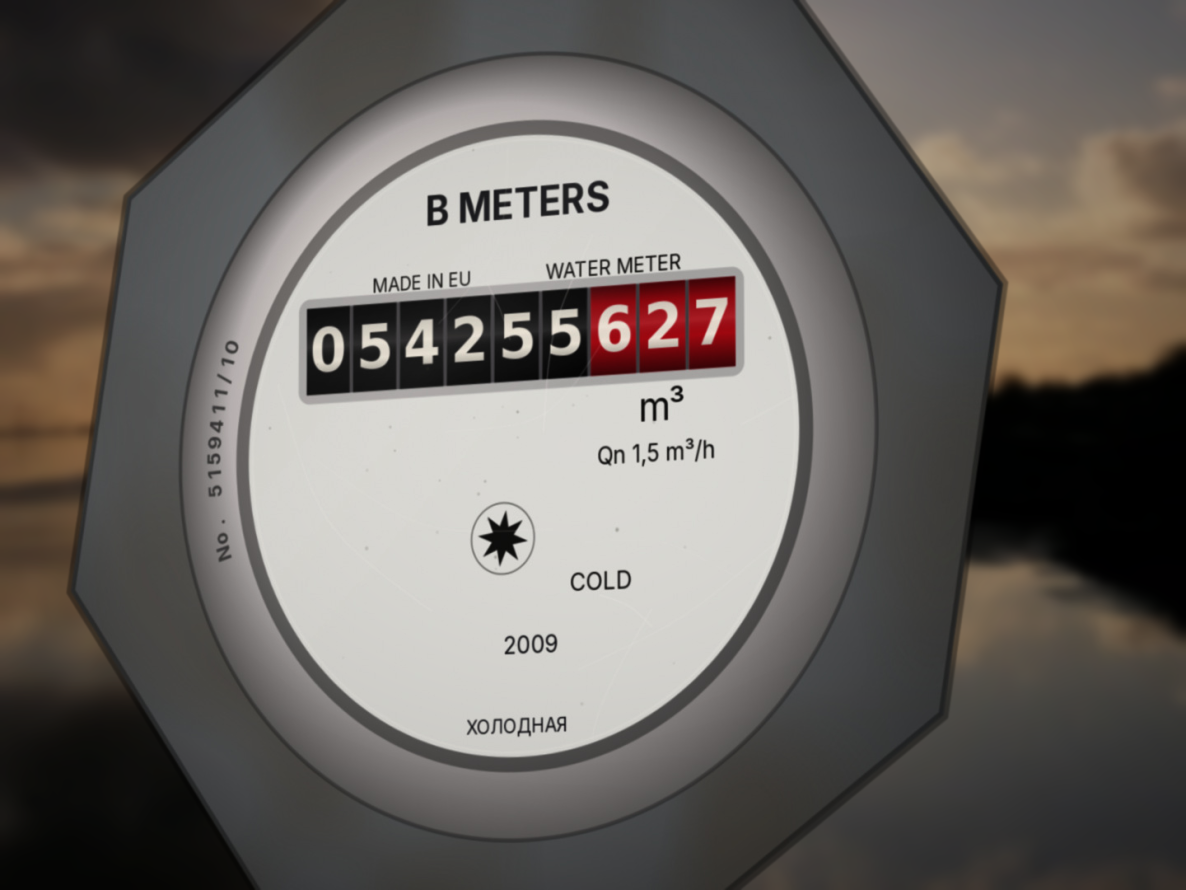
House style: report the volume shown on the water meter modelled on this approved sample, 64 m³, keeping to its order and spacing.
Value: 54255.627 m³
